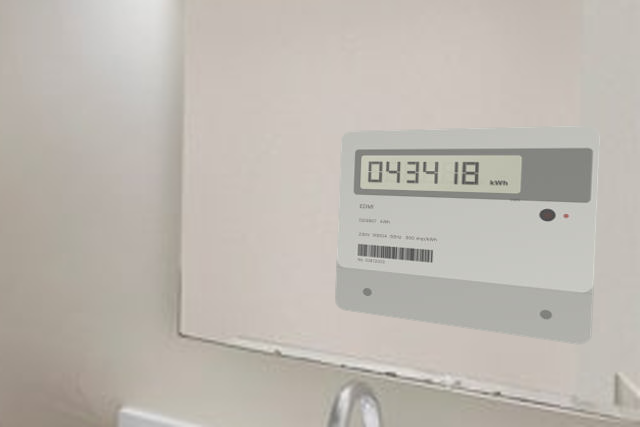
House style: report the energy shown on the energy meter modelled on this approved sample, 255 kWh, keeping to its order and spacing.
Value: 43418 kWh
